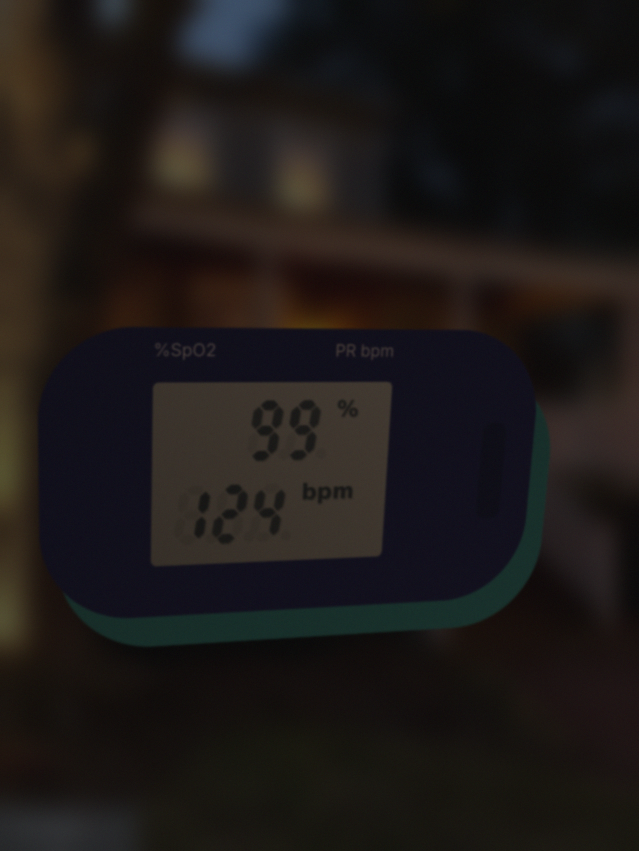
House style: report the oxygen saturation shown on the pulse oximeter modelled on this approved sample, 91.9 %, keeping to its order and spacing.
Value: 99 %
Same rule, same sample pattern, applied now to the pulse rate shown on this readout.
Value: 124 bpm
